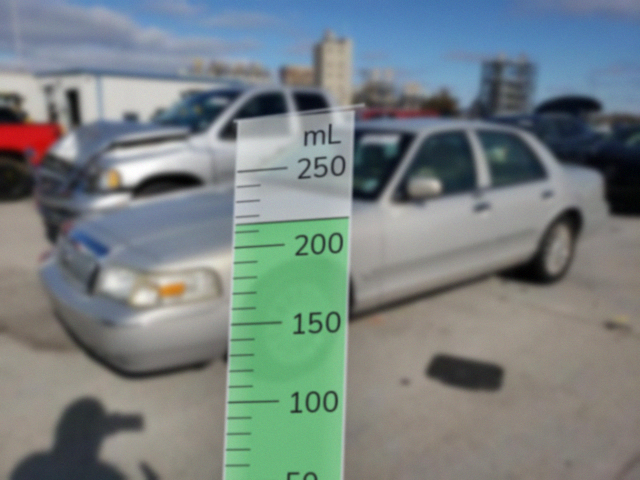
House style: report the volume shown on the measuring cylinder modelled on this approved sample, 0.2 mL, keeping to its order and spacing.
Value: 215 mL
